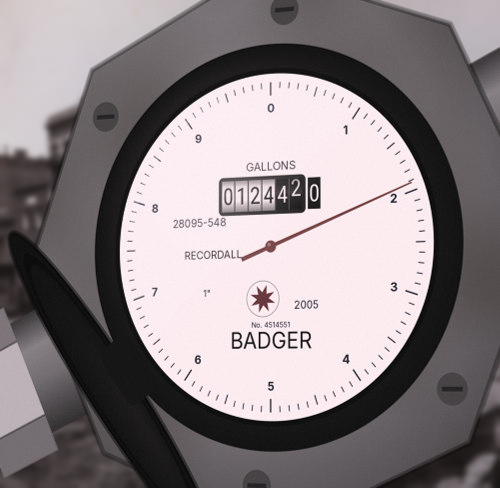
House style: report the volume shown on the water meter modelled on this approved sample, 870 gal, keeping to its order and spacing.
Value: 124421.9 gal
